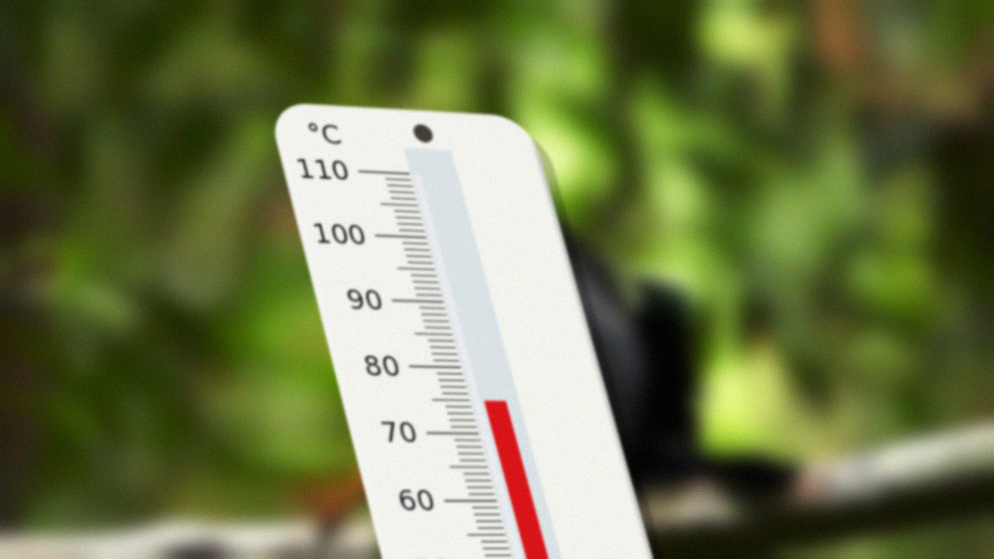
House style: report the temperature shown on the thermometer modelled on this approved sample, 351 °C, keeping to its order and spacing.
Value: 75 °C
